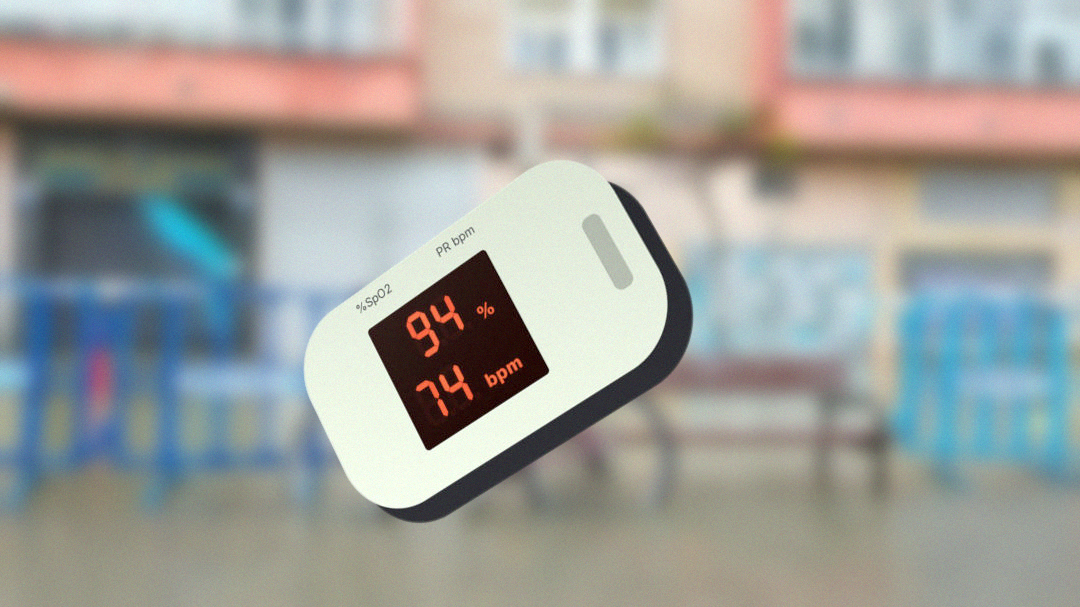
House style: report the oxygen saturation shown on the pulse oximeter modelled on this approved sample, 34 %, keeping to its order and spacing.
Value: 94 %
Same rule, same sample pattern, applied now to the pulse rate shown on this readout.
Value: 74 bpm
